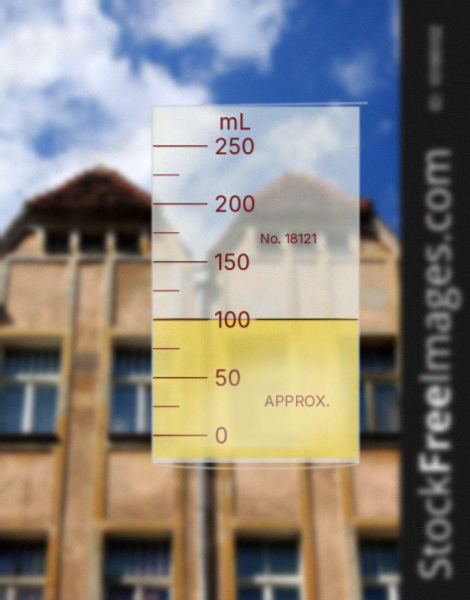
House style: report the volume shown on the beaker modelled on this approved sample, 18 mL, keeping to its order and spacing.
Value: 100 mL
